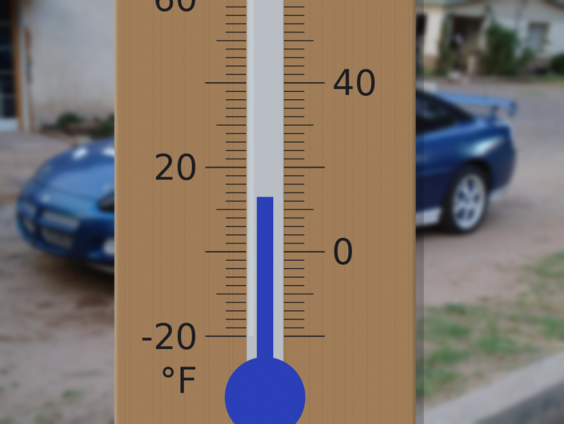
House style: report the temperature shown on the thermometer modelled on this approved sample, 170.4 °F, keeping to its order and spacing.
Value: 13 °F
